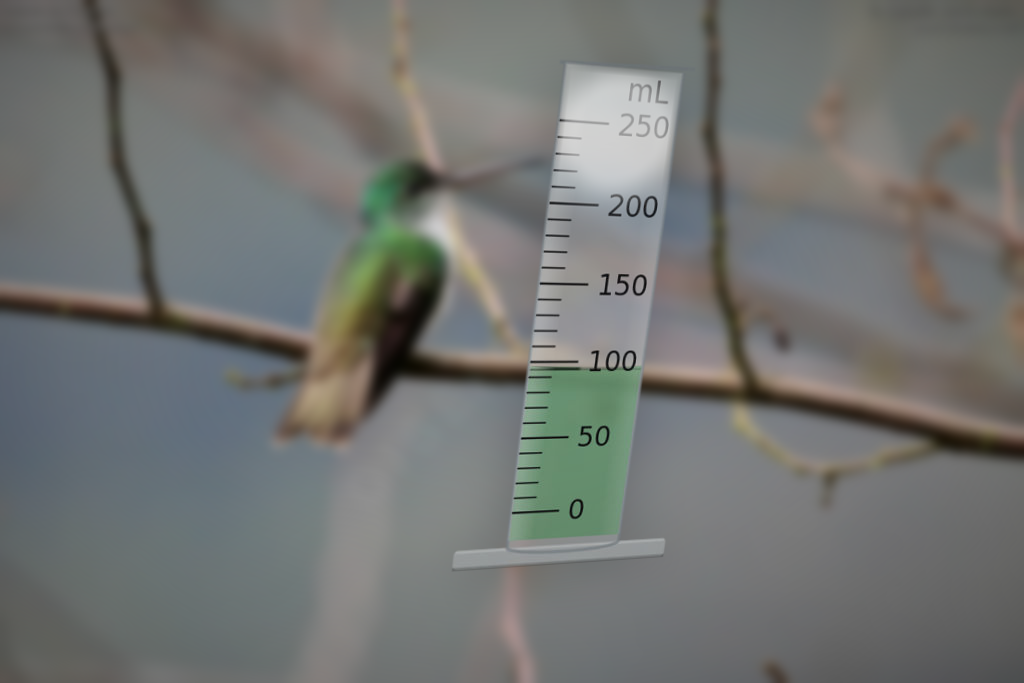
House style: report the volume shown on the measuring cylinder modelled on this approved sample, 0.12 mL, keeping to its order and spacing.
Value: 95 mL
